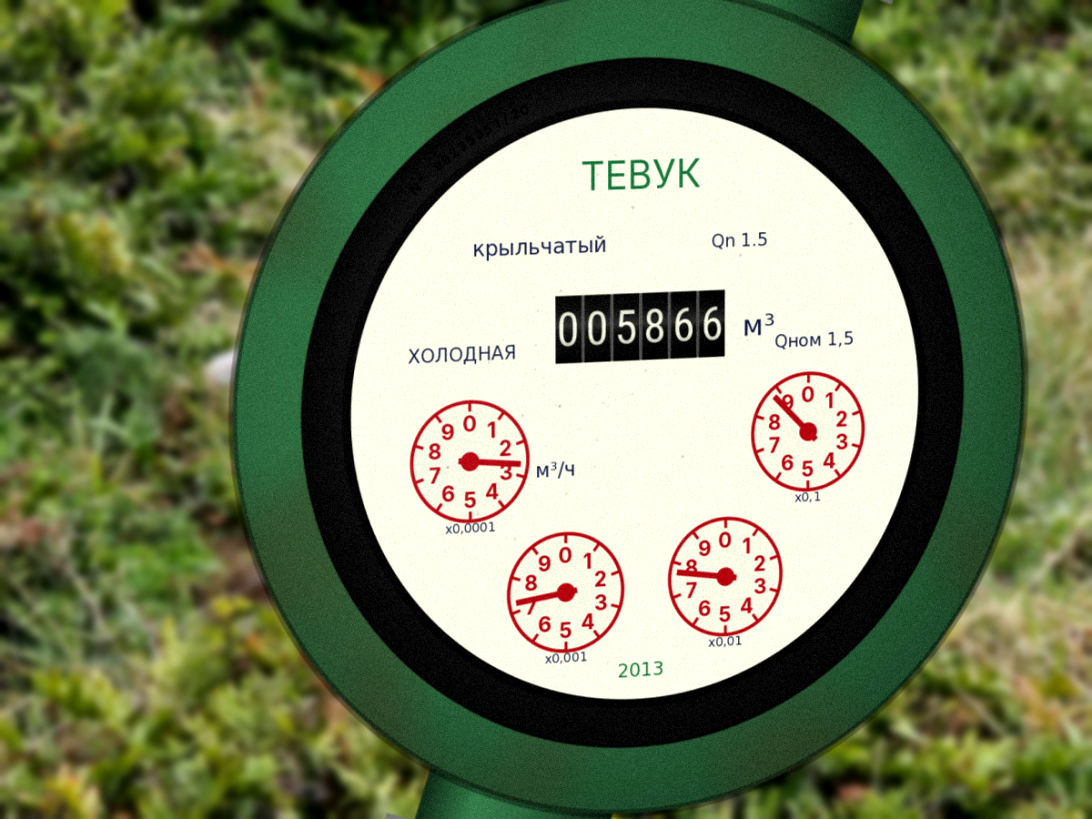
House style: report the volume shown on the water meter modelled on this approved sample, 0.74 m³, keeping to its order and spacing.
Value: 5866.8772 m³
